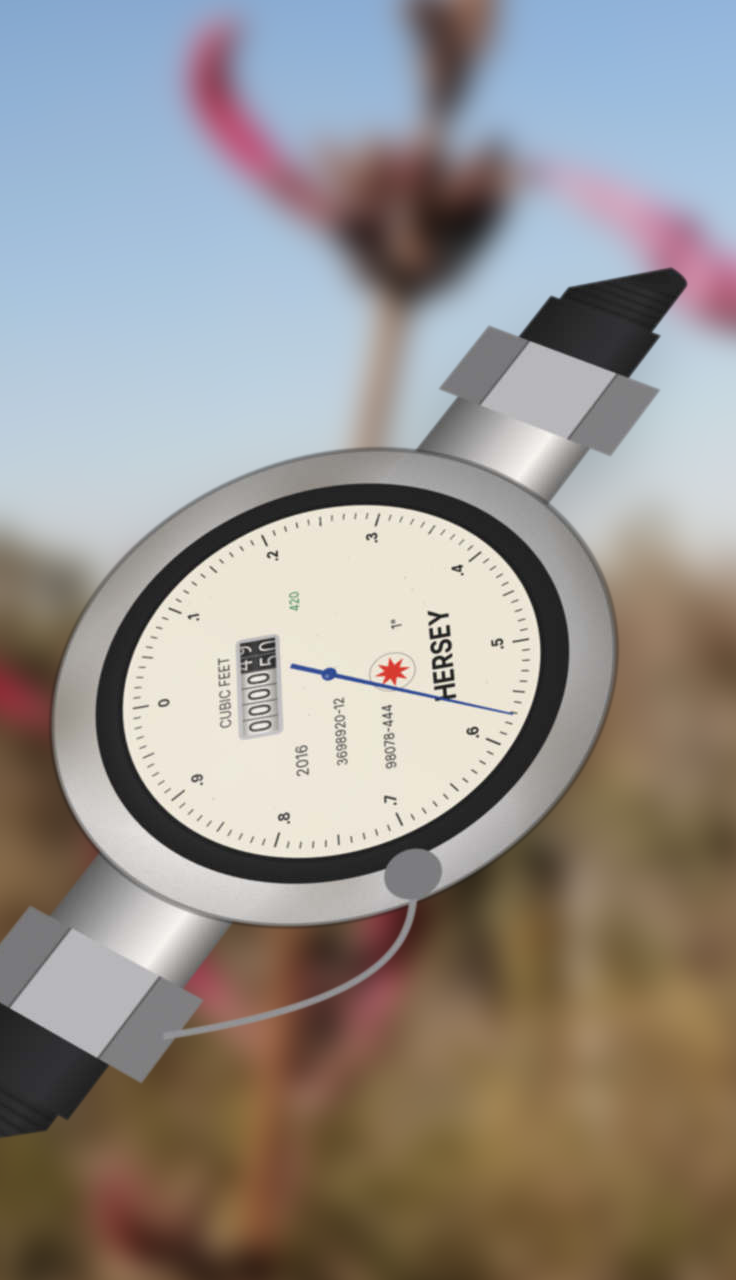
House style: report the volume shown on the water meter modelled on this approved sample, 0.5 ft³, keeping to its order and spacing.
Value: 49.57 ft³
